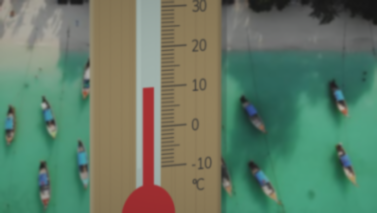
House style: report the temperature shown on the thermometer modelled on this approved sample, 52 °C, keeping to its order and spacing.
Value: 10 °C
